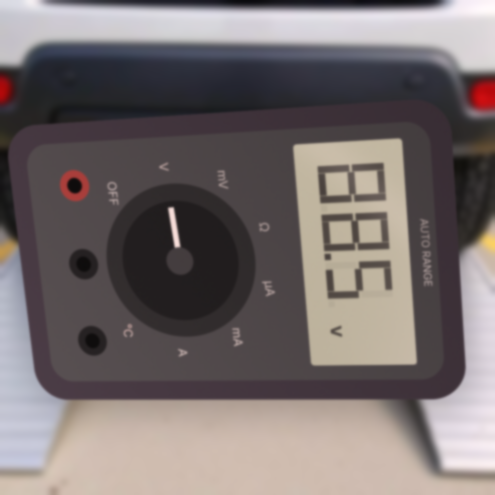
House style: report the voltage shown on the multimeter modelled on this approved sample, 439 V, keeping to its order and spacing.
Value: 88.5 V
